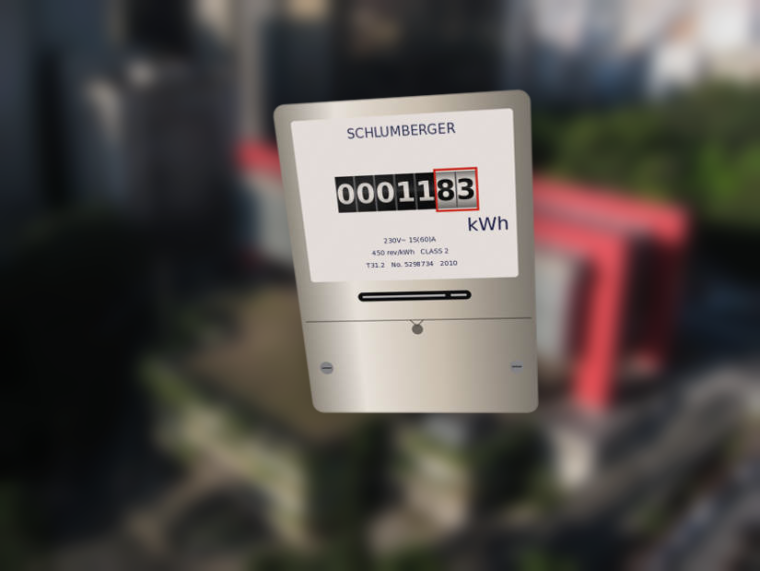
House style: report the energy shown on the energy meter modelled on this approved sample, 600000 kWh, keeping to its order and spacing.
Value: 11.83 kWh
